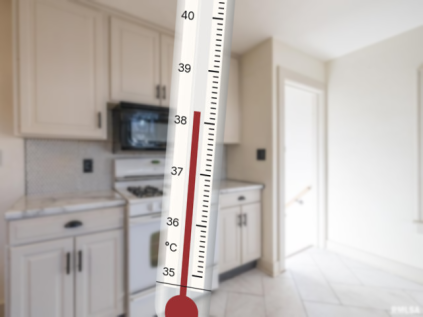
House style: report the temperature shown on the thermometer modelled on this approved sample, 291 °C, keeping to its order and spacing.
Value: 38.2 °C
